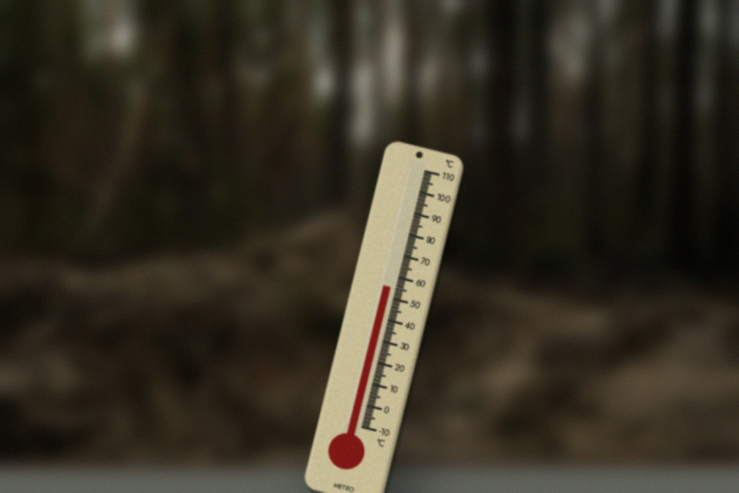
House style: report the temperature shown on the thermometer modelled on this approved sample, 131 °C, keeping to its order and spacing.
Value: 55 °C
